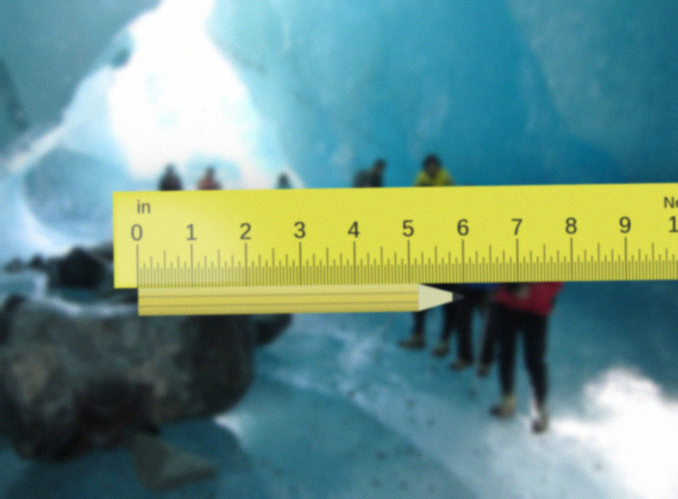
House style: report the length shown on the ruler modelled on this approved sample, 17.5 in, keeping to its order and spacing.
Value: 6 in
